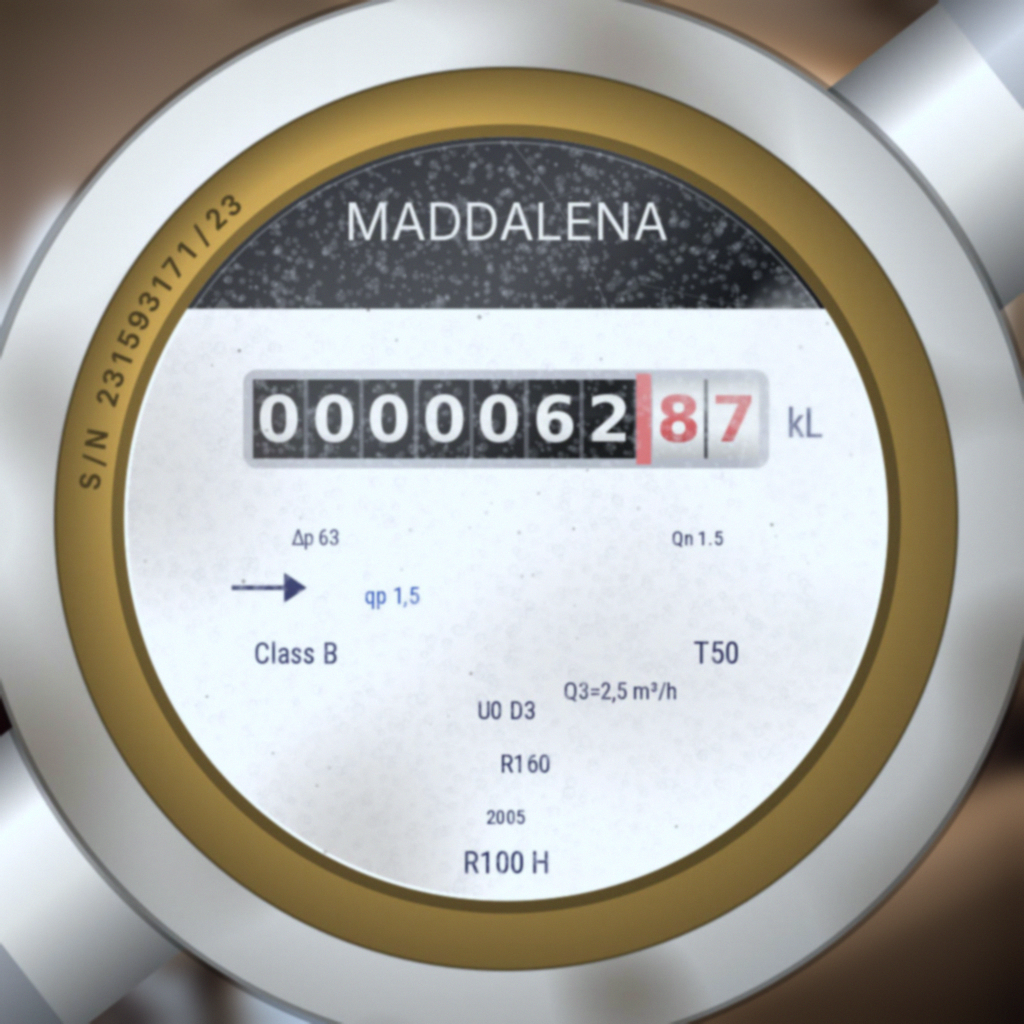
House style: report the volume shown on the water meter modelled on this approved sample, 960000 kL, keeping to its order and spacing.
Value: 62.87 kL
